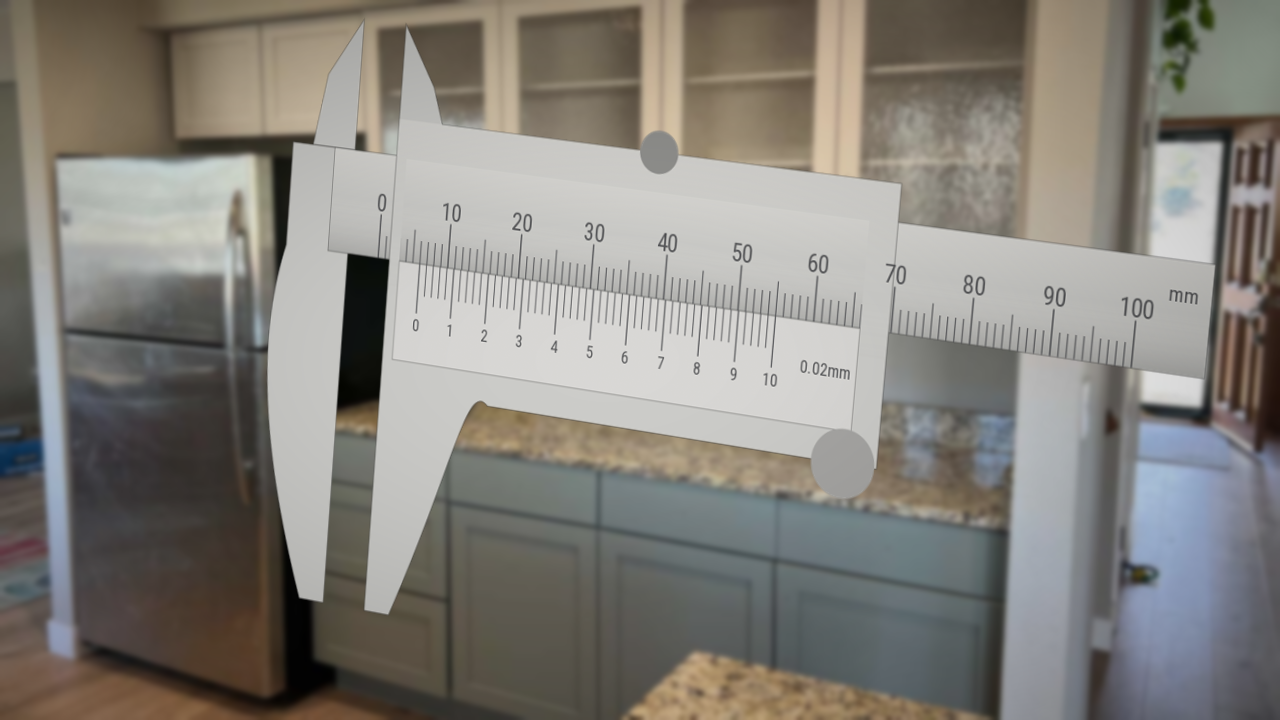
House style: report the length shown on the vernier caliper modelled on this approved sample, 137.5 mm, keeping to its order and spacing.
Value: 6.0 mm
